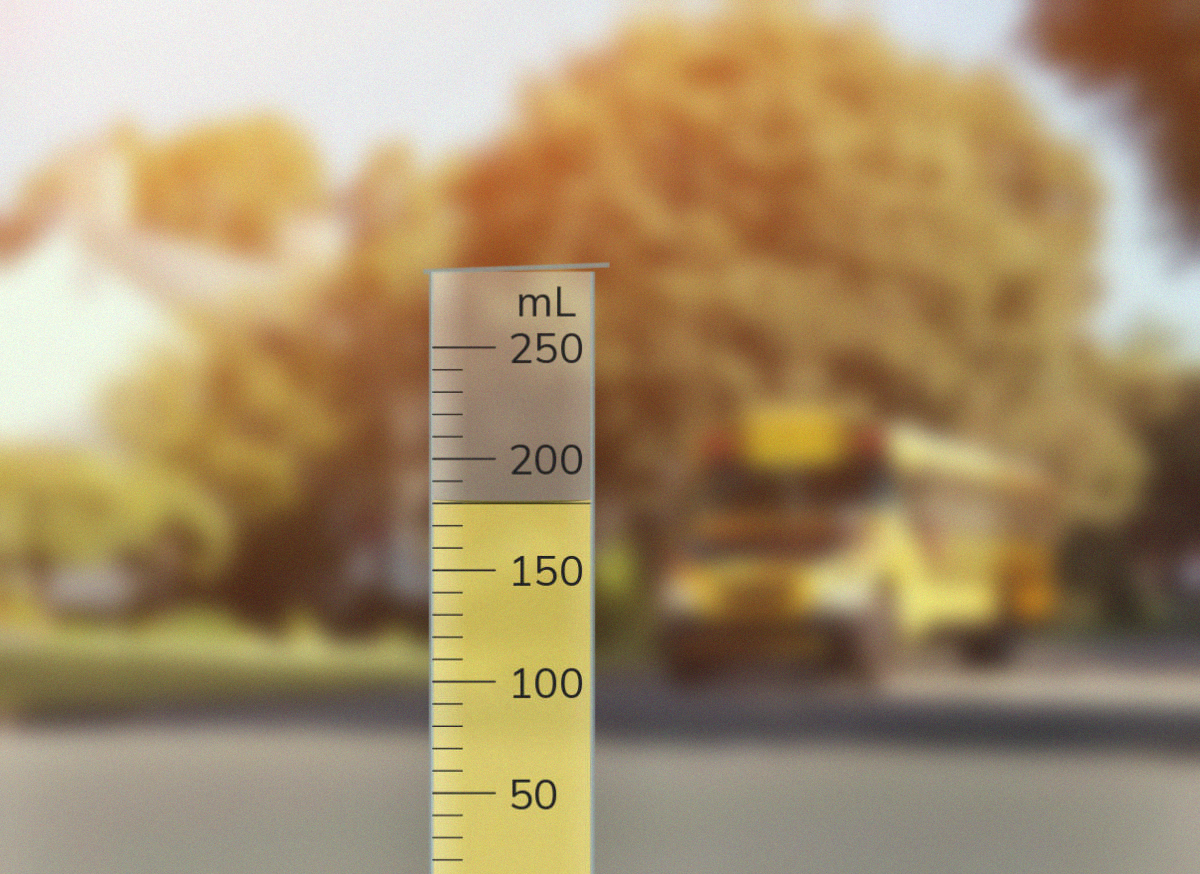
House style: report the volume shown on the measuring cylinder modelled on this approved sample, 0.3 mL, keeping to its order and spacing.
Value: 180 mL
